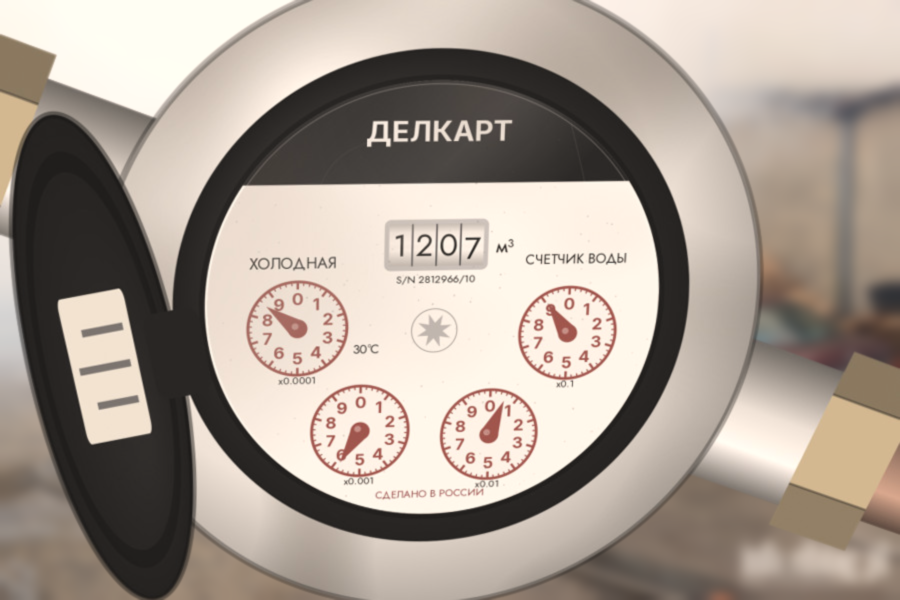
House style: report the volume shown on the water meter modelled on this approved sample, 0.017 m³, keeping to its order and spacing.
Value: 1206.9058 m³
